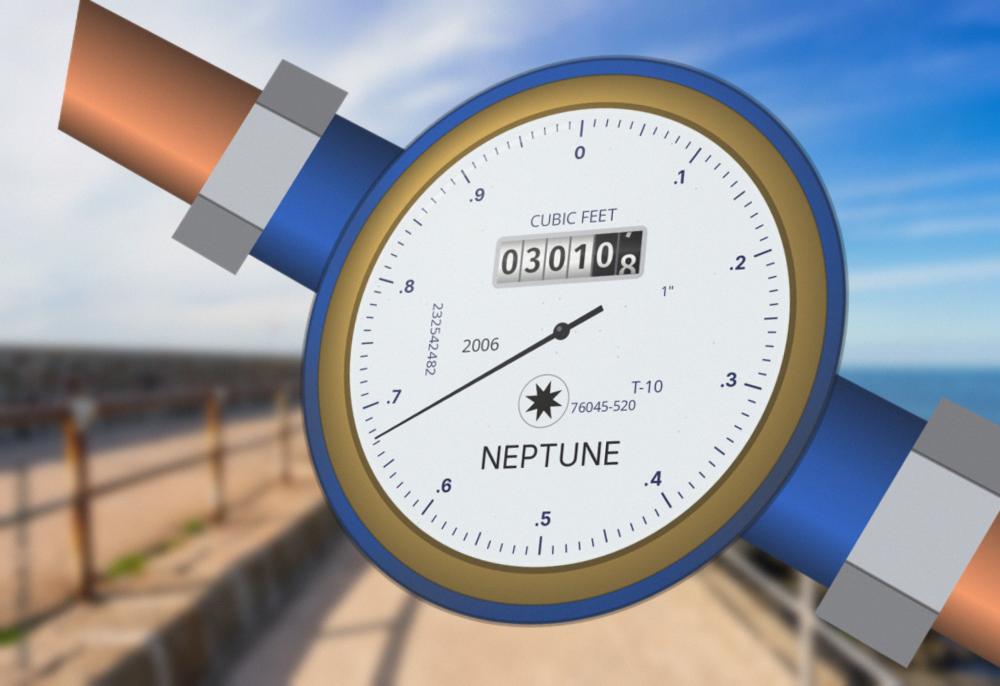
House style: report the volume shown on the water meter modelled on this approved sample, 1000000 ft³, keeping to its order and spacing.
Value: 30107.67 ft³
